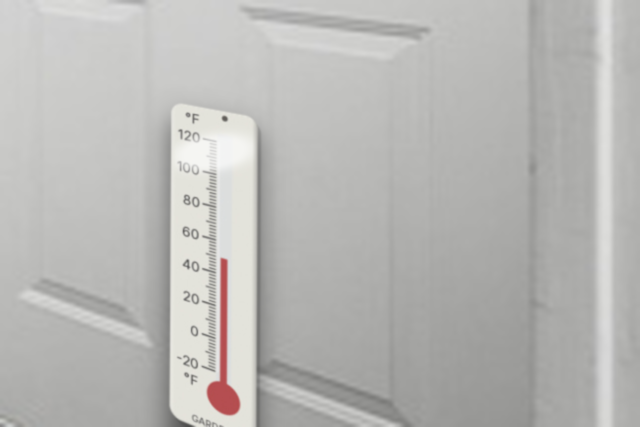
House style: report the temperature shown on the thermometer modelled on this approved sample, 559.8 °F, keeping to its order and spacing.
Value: 50 °F
